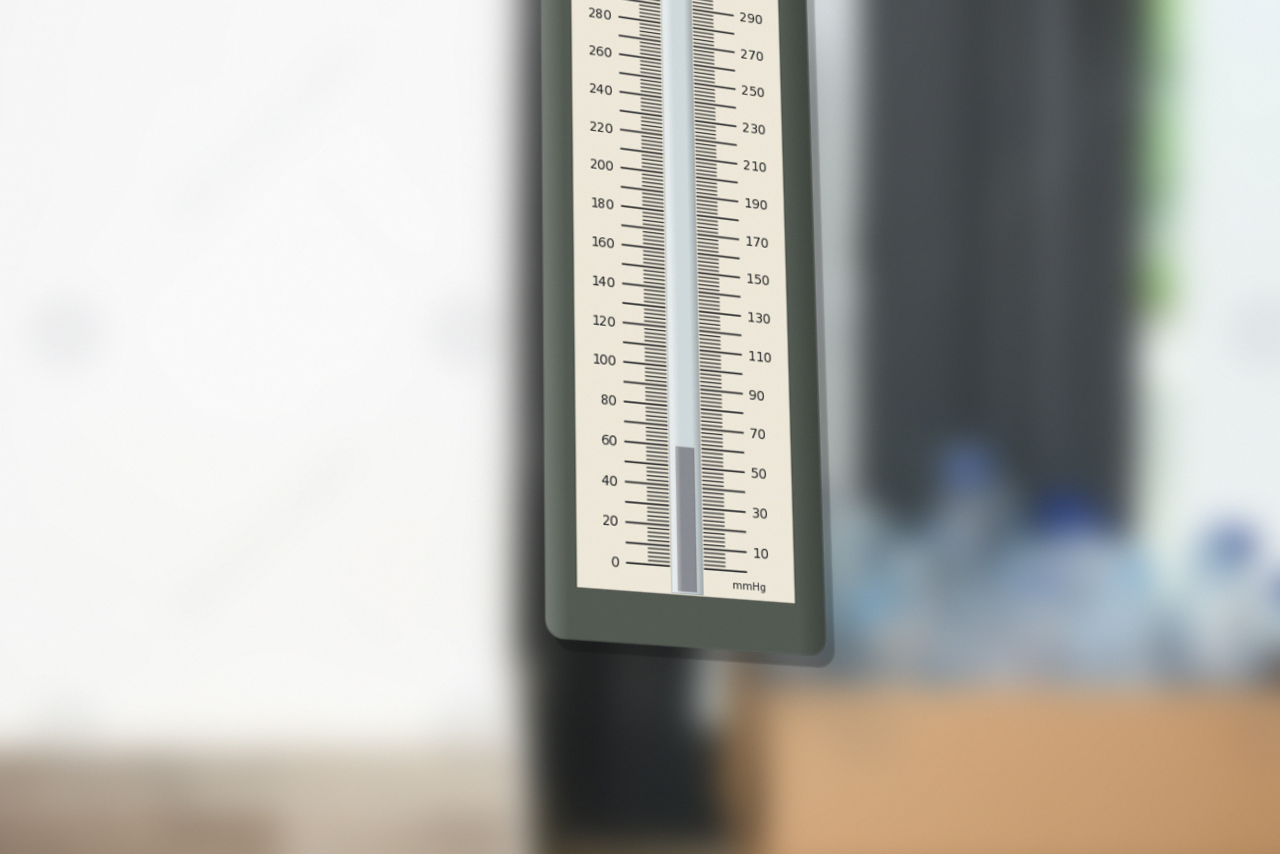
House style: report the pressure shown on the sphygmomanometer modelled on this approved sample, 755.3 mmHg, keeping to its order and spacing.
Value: 60 mmHg
